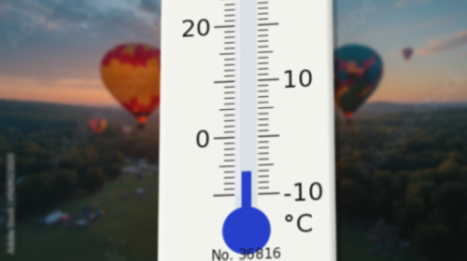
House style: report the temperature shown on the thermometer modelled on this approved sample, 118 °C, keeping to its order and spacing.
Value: -6 °C
